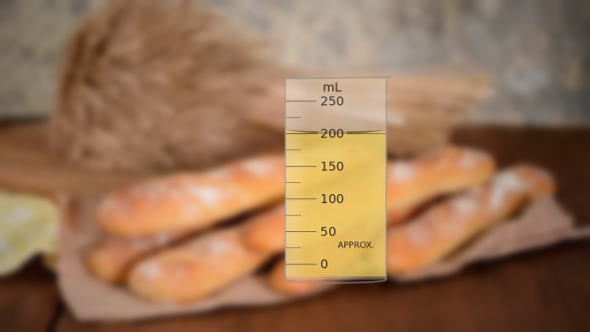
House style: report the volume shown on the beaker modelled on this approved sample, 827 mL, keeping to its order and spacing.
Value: 200 mL
